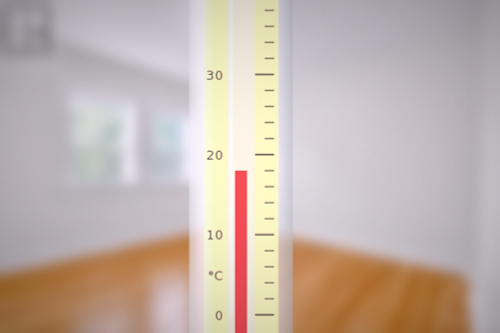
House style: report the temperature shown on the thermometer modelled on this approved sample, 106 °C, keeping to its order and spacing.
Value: 18 °C
